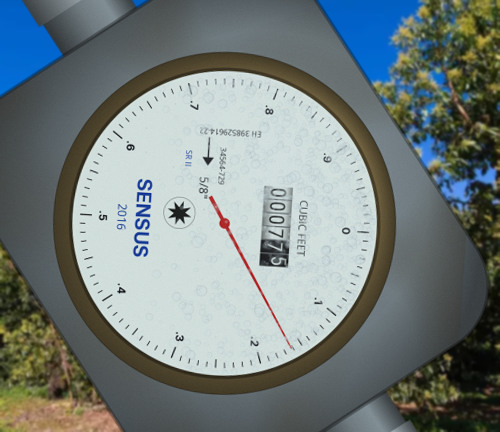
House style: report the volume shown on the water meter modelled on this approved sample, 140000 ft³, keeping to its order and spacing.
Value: 775.16 ft³
